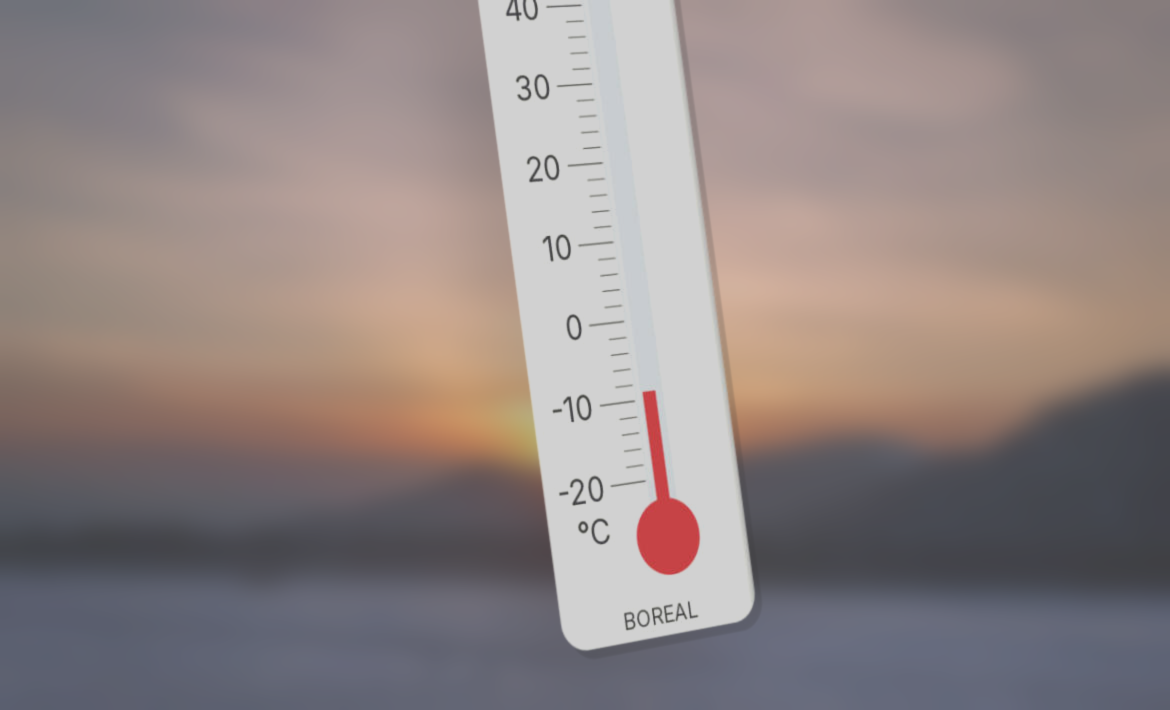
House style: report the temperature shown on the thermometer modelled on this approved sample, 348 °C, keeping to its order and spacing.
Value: -9 °C
